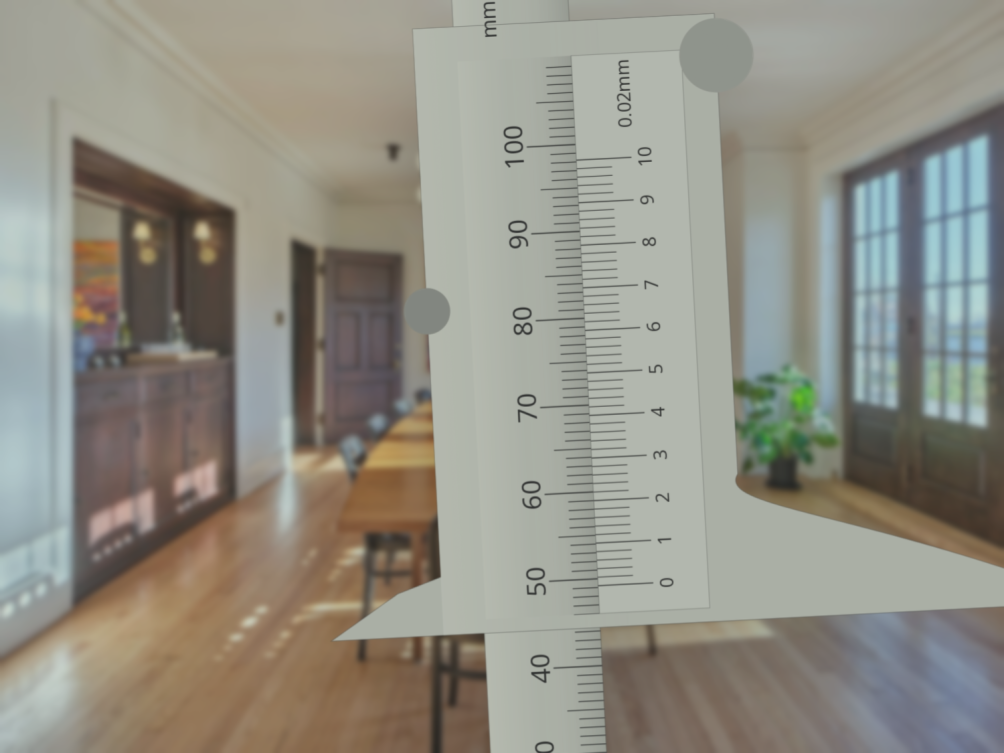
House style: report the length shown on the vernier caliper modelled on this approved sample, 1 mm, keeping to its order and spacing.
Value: 49.2 mm
